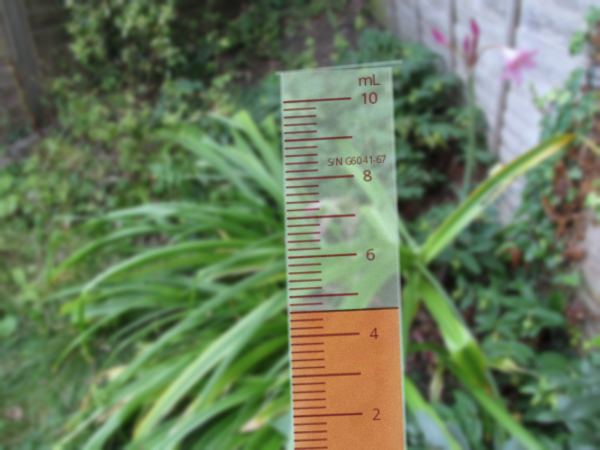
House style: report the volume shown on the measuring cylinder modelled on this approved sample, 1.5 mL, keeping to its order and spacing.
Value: 4.6 mL
